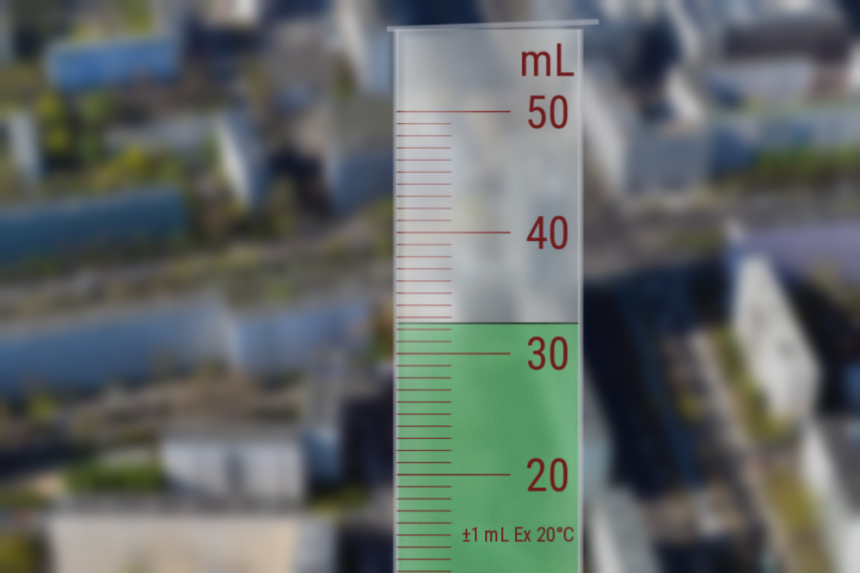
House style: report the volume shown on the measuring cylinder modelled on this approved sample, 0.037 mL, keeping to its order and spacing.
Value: 32.5 mL
